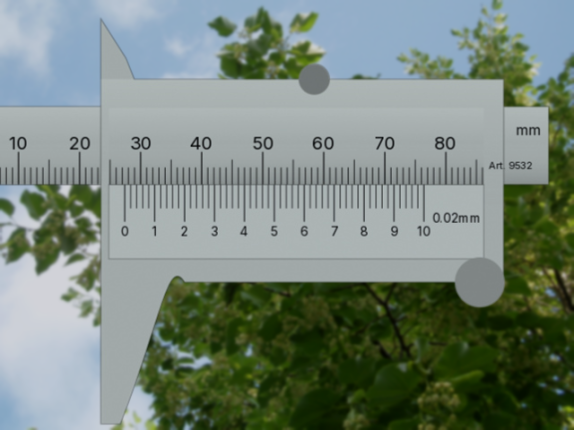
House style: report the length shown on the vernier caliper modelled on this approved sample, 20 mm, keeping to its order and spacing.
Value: 27.4 mm
